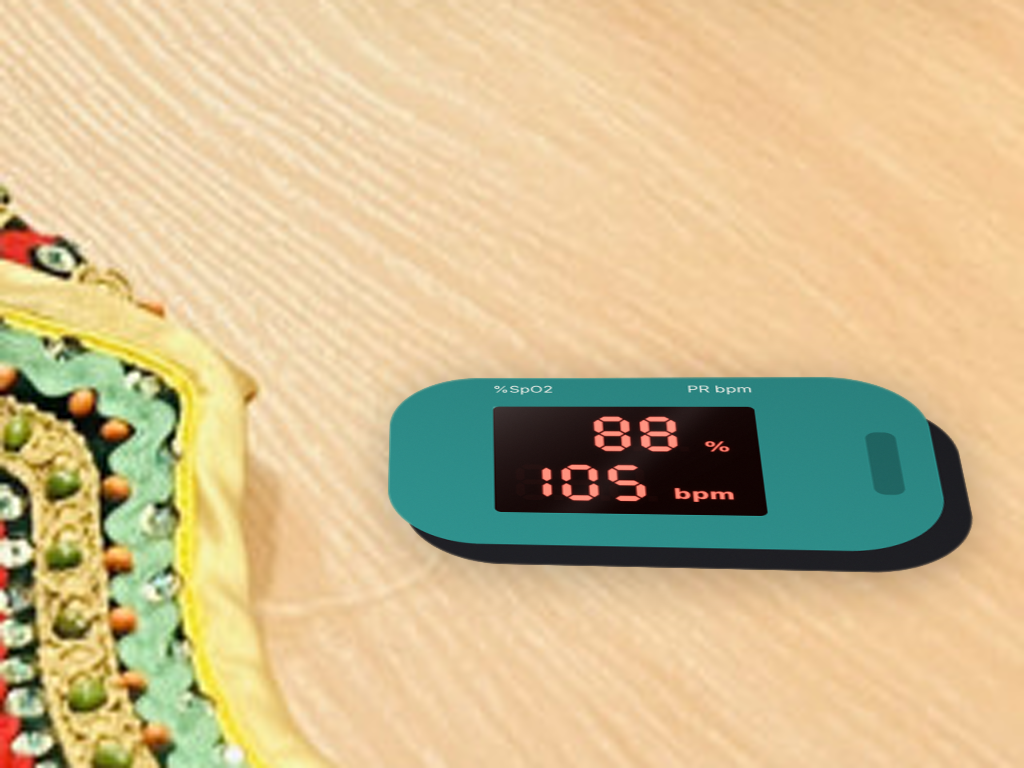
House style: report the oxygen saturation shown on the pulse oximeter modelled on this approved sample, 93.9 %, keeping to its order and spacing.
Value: 88 %
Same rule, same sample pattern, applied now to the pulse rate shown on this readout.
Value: 105 bpm
